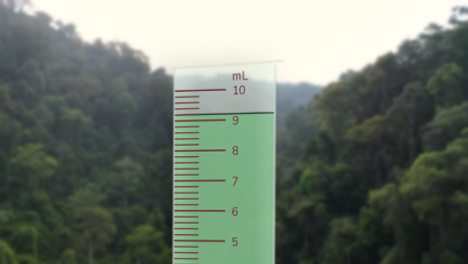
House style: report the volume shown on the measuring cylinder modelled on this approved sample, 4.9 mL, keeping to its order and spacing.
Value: 9.2 mL
